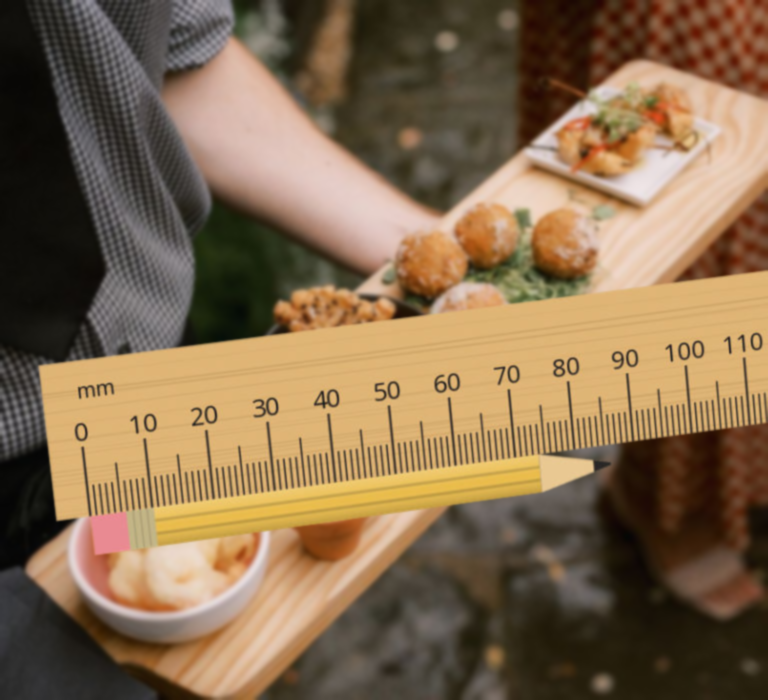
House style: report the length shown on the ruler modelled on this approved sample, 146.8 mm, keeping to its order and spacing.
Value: 86 mm
